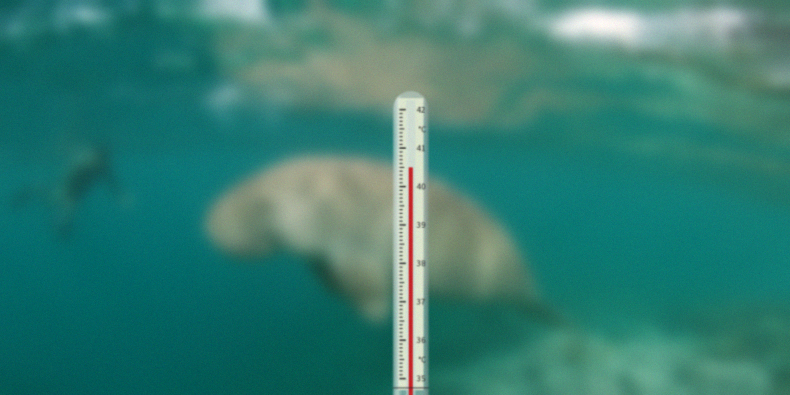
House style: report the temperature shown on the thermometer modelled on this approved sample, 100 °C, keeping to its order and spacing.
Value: 40.5 °C
